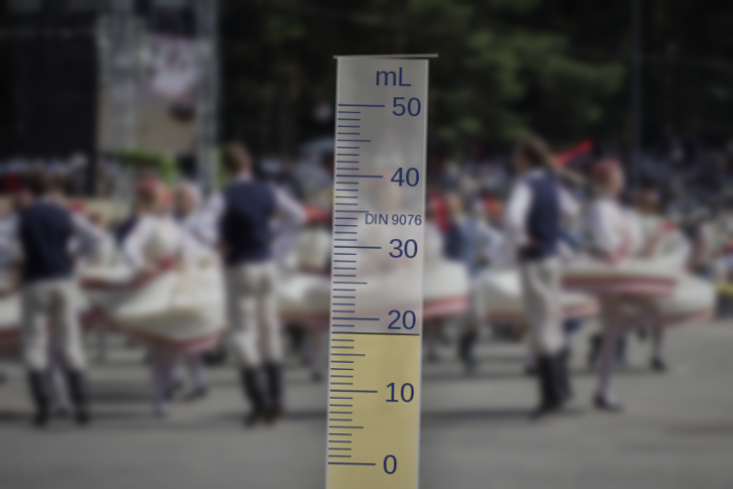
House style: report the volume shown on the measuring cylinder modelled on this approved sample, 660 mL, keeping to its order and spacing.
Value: 18 mL
